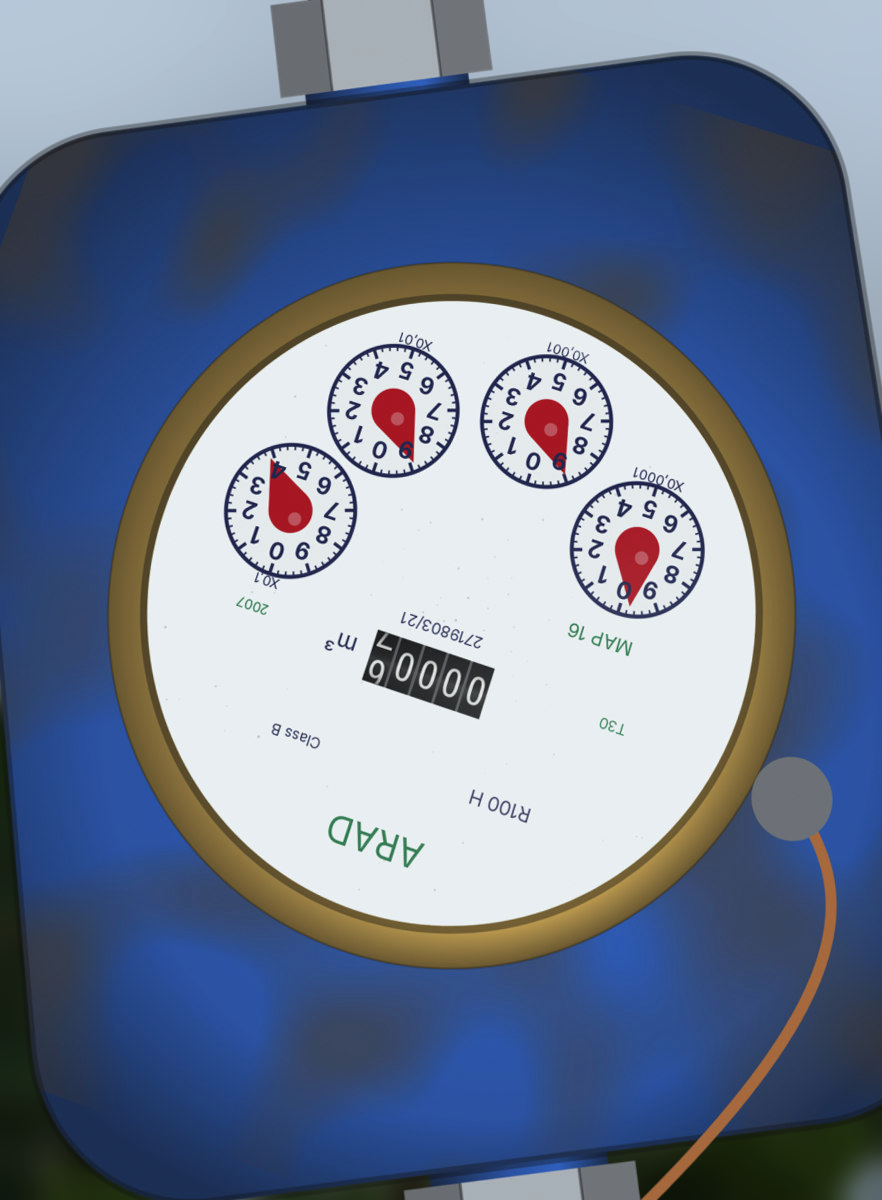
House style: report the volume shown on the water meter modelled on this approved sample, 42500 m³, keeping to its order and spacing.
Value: 6.3889 m³
